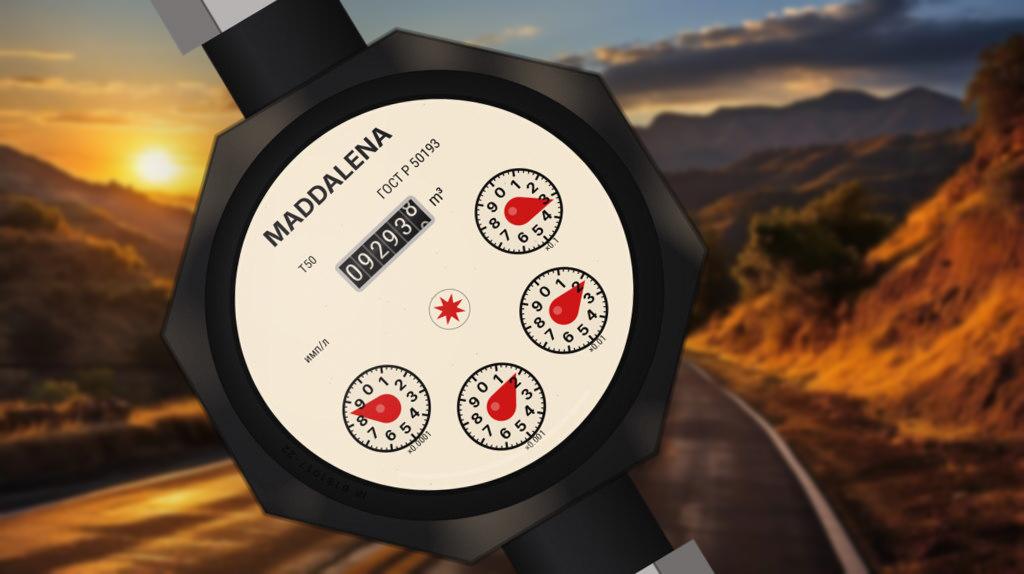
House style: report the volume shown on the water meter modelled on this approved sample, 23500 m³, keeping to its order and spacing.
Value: 92938.3218 m³
